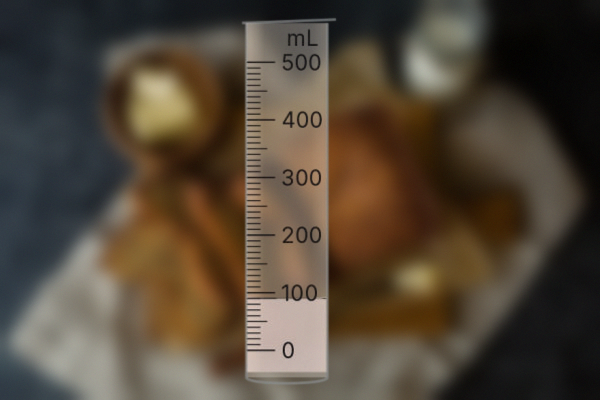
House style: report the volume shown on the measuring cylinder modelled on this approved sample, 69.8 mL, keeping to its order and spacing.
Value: 90 mL
